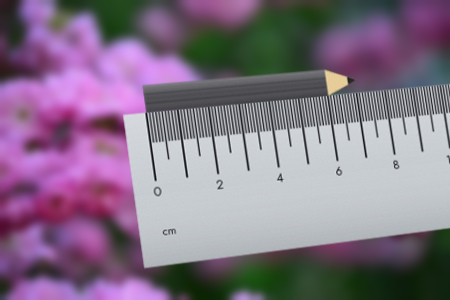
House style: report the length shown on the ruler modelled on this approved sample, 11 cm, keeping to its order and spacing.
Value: 7 cm
